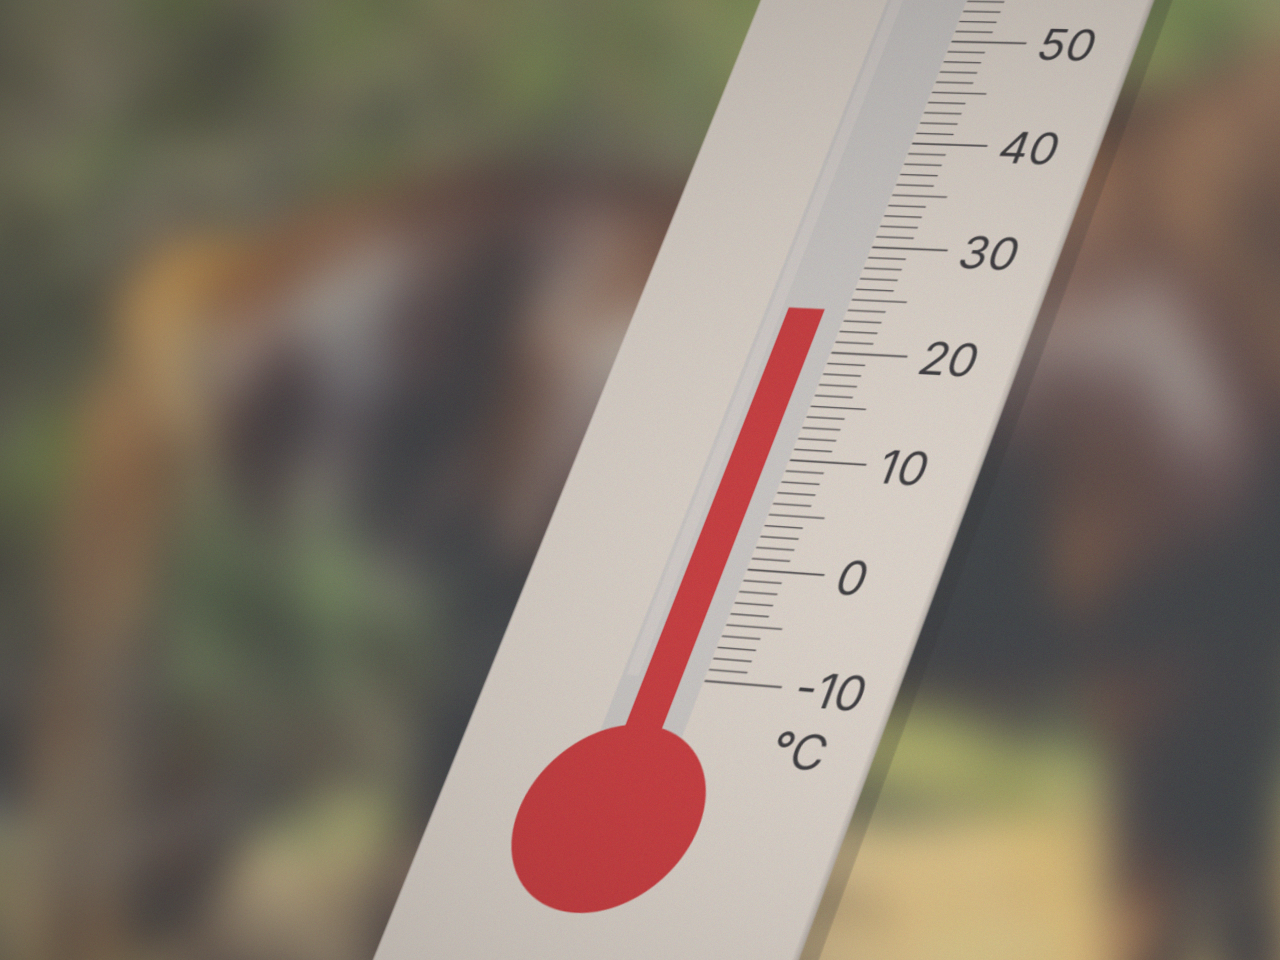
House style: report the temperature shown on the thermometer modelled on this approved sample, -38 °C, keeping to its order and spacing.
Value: 24 °C
